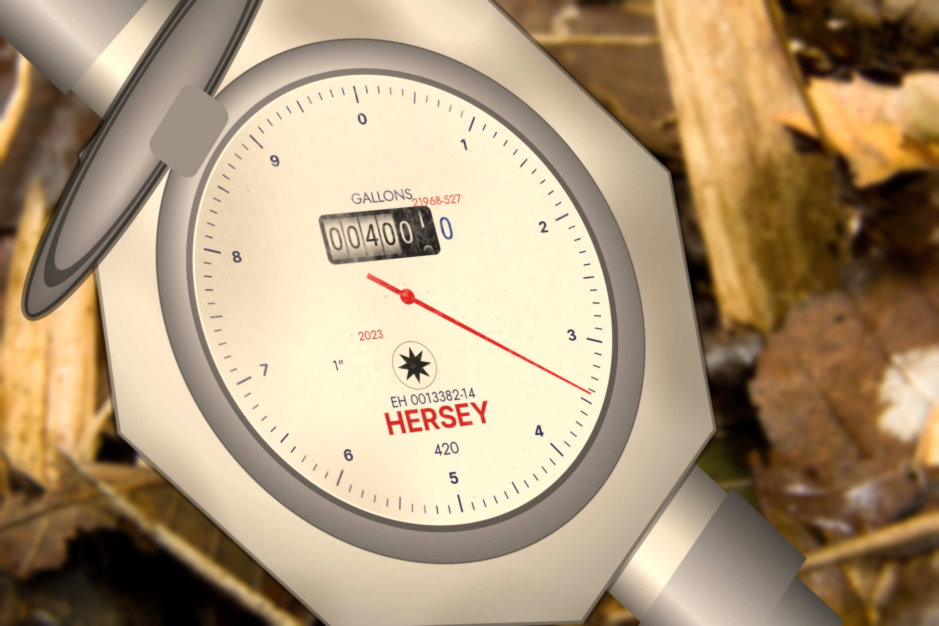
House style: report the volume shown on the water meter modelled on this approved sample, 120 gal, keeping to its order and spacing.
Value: 40013.4 gal
